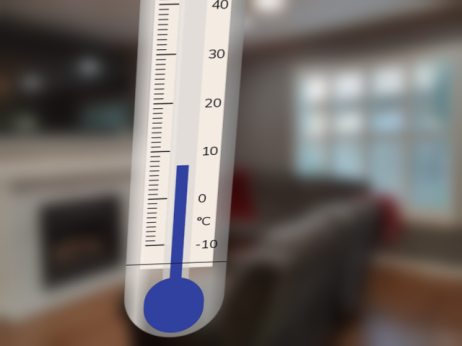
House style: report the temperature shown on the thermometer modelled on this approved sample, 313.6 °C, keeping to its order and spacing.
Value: 7 °C
